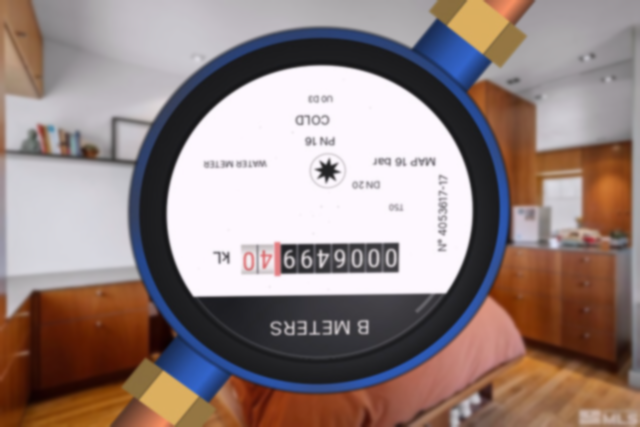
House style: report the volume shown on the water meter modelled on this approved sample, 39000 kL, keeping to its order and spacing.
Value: 6499.40 kL
